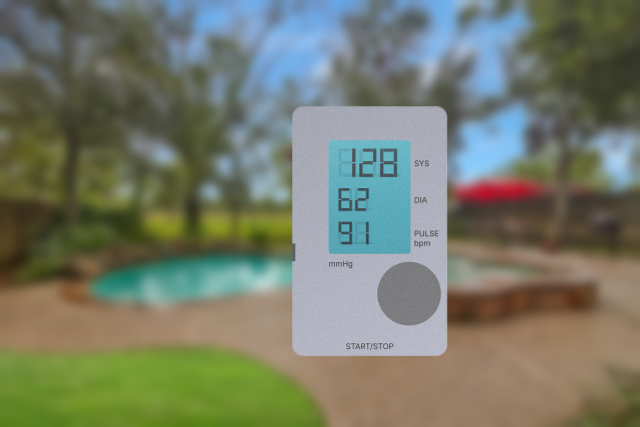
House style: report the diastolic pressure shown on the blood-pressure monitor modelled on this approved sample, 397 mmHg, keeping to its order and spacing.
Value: 62 mmHg
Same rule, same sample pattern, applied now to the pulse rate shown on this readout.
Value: 91 bpm
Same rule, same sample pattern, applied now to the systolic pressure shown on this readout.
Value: 128 mmHg
